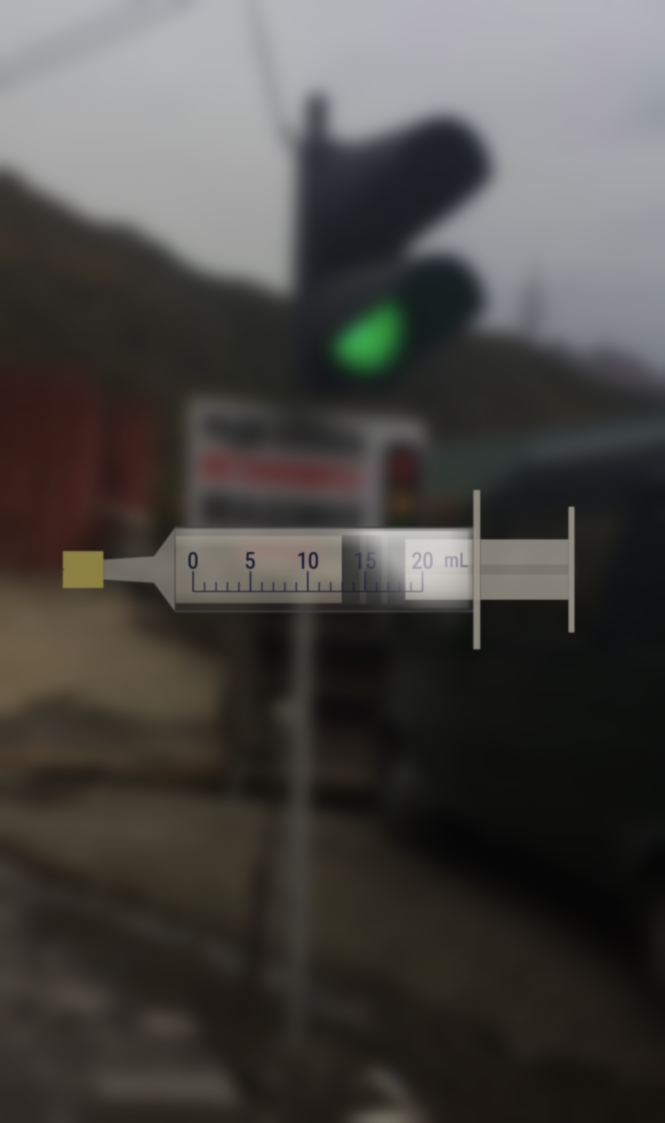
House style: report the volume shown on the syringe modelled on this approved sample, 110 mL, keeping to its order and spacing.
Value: 13 mL
